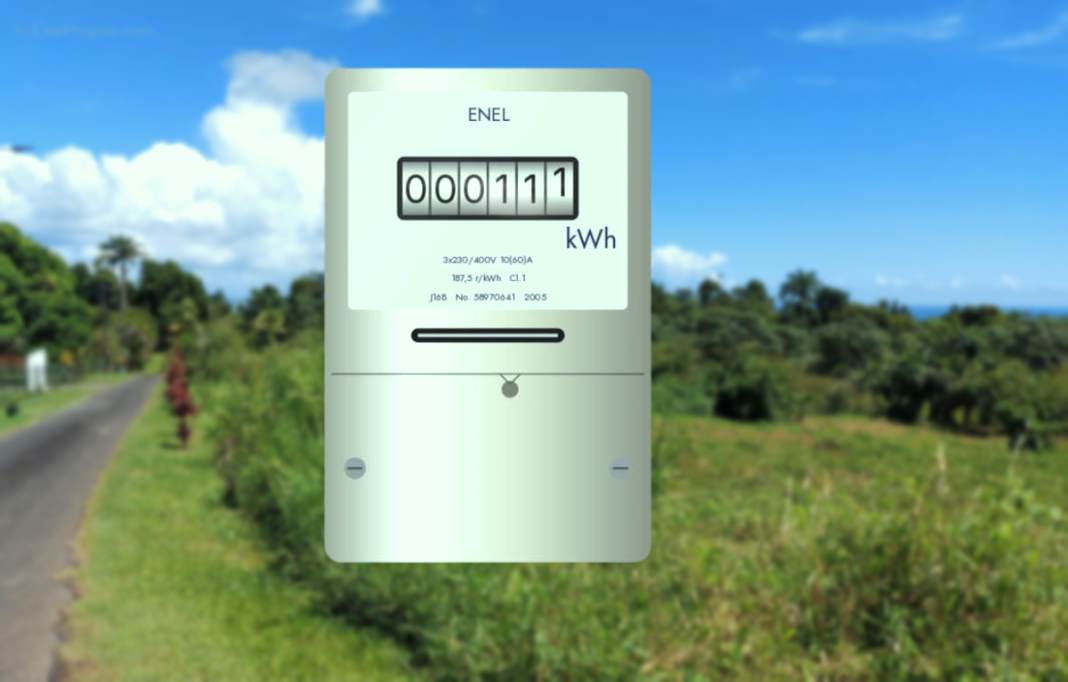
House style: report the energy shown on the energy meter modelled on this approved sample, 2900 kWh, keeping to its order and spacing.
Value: 111 kWh
